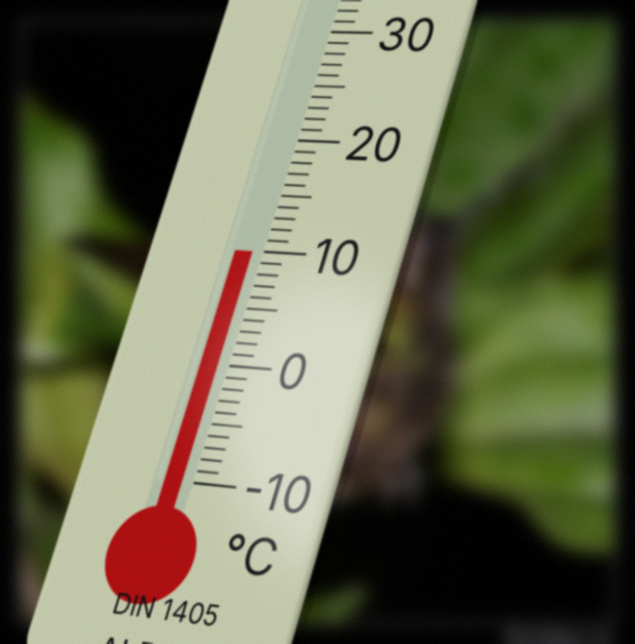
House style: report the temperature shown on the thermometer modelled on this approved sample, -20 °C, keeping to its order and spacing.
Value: 10 °C
